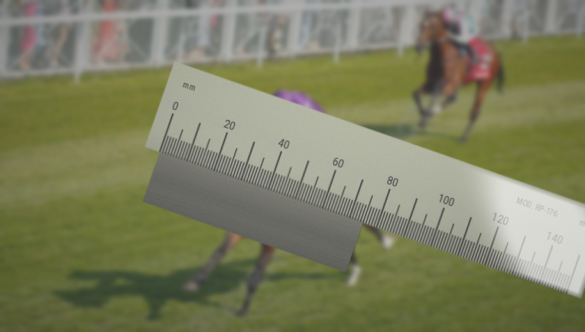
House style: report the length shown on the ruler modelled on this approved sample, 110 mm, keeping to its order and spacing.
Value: 75 mm
